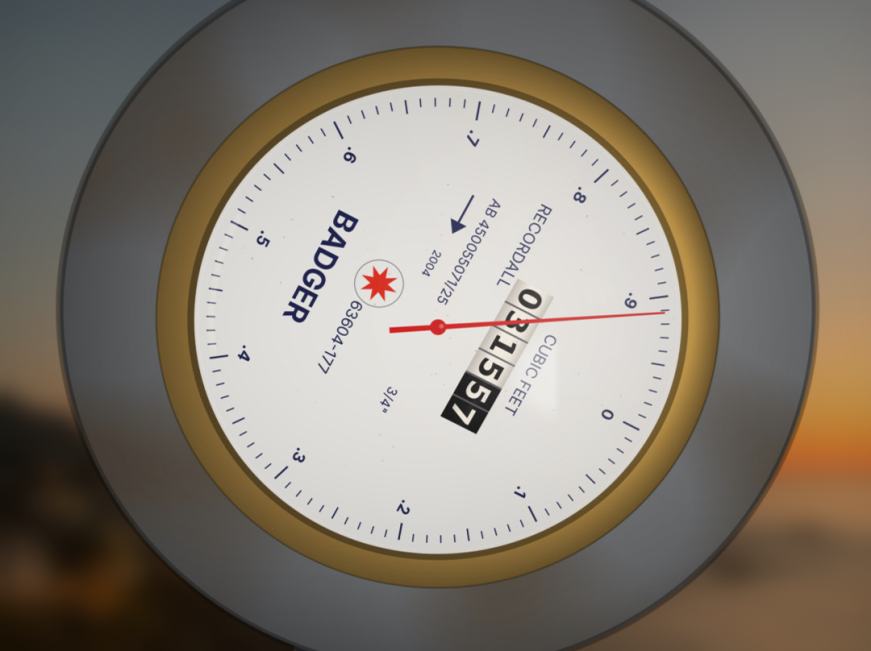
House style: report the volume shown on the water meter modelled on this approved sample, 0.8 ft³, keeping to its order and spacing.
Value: 31556.91 ft³
